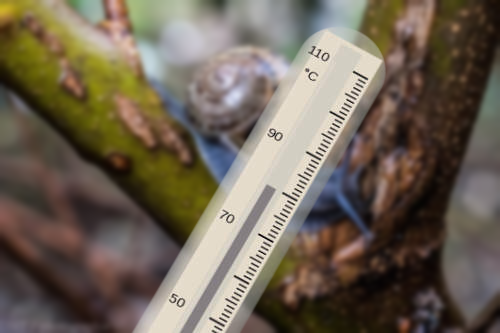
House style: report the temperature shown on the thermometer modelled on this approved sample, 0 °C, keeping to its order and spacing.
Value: 80 °C
